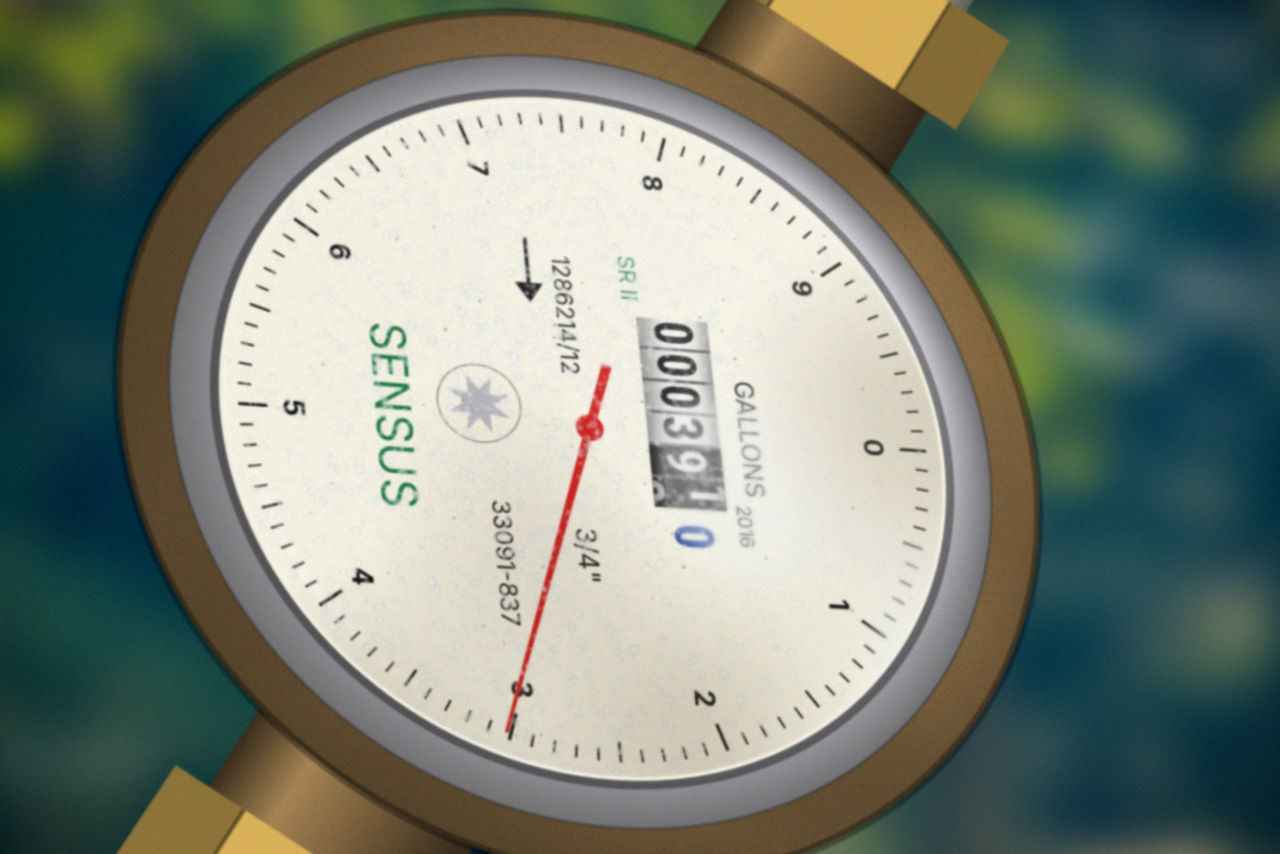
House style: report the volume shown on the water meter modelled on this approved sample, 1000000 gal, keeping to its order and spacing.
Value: 3913.0 gal
